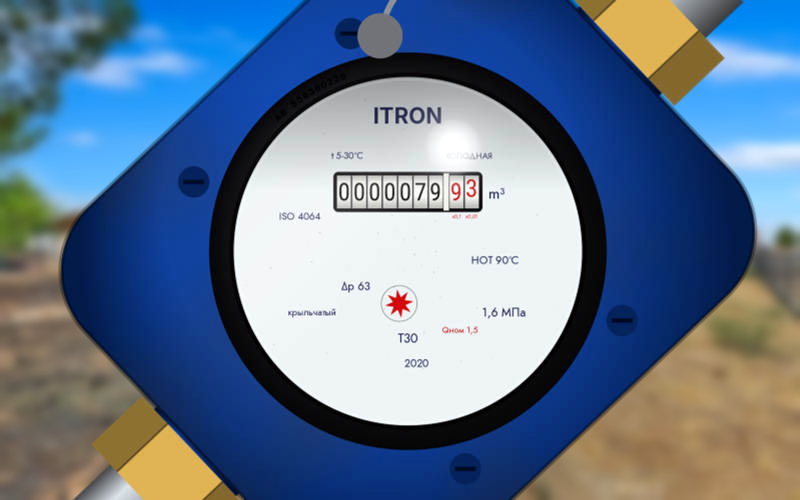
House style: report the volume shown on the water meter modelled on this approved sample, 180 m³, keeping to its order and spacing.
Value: 79.93 m³
